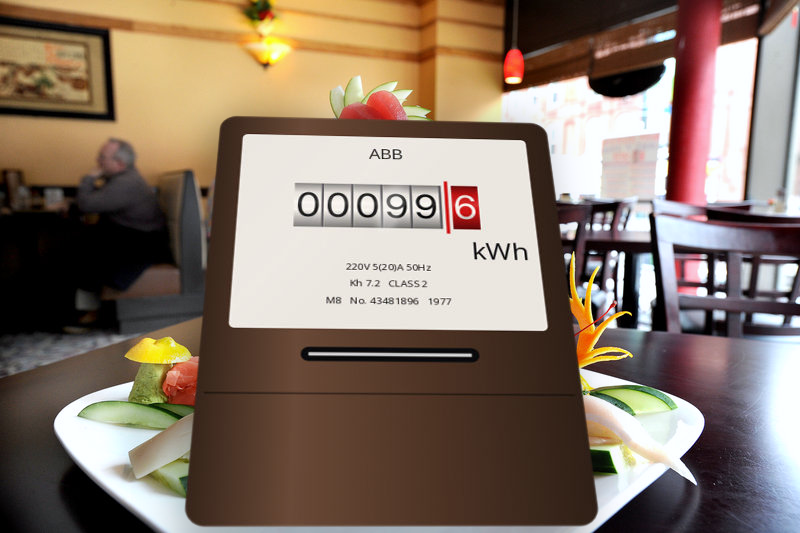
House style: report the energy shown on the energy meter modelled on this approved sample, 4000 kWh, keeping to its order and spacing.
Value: 99.6 kWh
